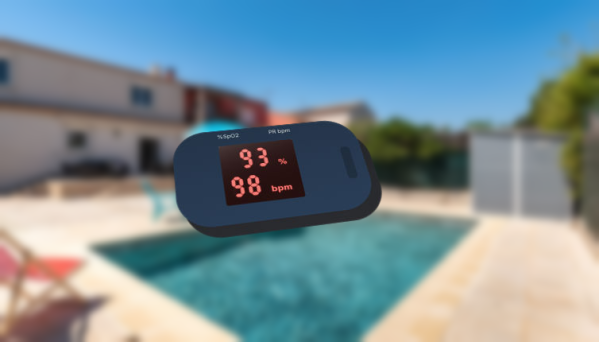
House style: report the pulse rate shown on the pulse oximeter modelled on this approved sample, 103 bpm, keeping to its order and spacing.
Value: 98 bpm
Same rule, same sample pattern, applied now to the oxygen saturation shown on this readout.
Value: 93 %
